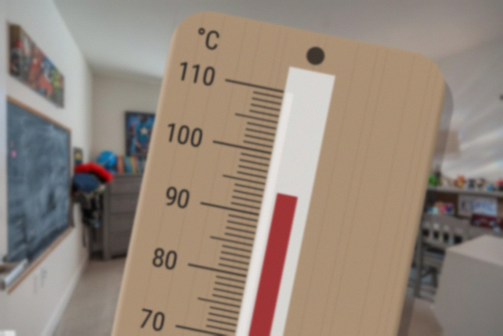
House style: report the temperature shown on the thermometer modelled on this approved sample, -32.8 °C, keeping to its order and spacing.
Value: 94 °C
